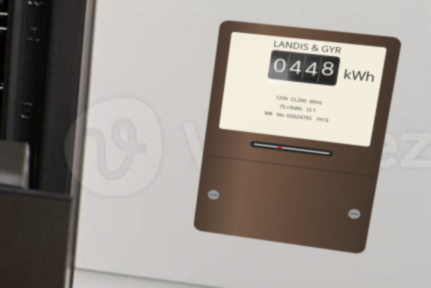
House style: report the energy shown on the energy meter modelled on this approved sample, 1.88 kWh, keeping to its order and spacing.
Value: 448 kWh
